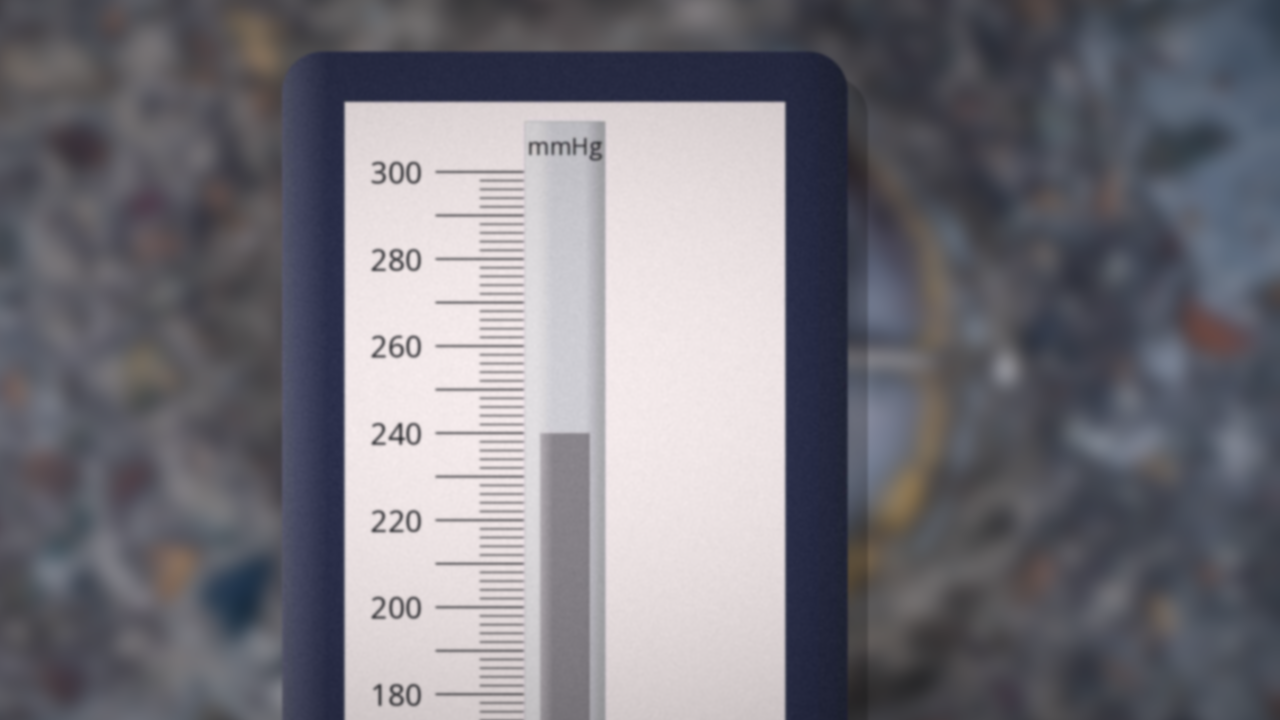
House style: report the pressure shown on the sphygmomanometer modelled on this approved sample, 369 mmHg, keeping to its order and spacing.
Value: 240 mmHg
